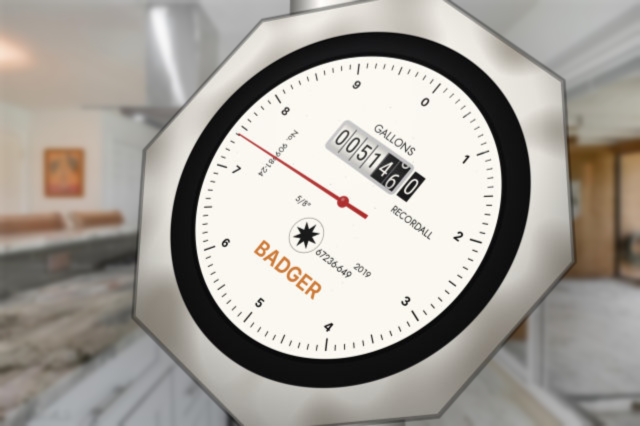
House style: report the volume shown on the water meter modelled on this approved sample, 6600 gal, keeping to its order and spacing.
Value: 51457.4 gal
